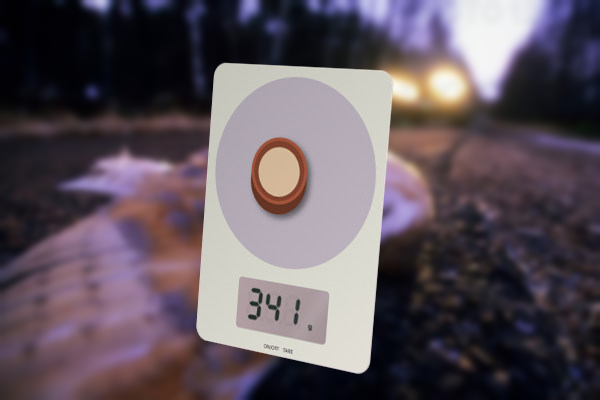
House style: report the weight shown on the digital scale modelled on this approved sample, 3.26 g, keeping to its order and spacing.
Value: 341 g
